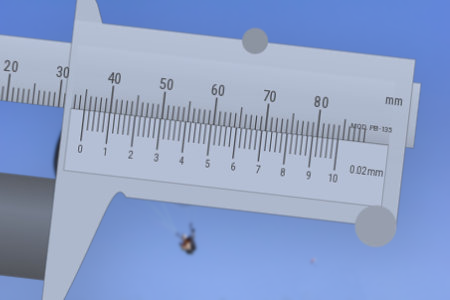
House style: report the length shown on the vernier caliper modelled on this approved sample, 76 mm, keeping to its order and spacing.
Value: 35.0 mm
